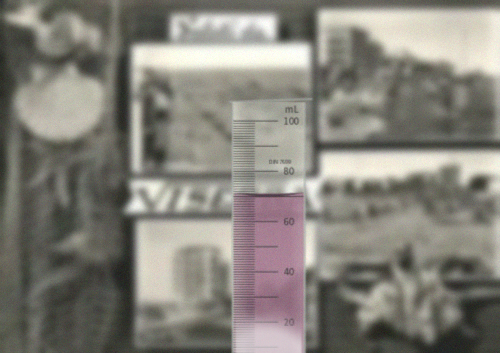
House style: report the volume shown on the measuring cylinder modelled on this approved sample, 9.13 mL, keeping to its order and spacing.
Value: 70 mL
